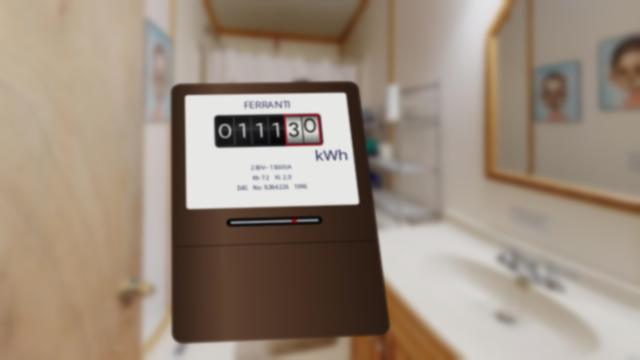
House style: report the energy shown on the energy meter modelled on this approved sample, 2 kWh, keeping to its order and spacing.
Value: 111.30 kWh
